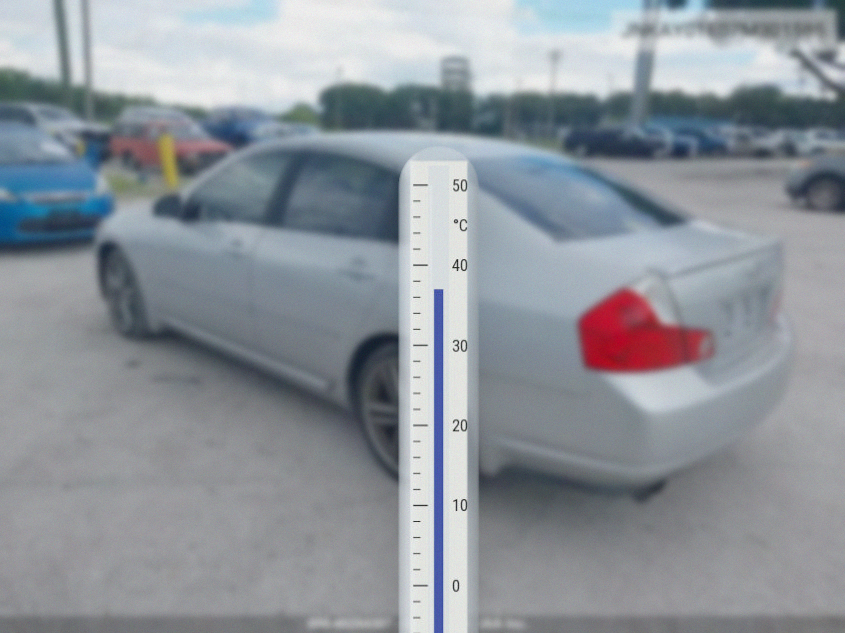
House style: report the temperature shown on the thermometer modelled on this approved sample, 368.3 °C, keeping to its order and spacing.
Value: 37 °C
